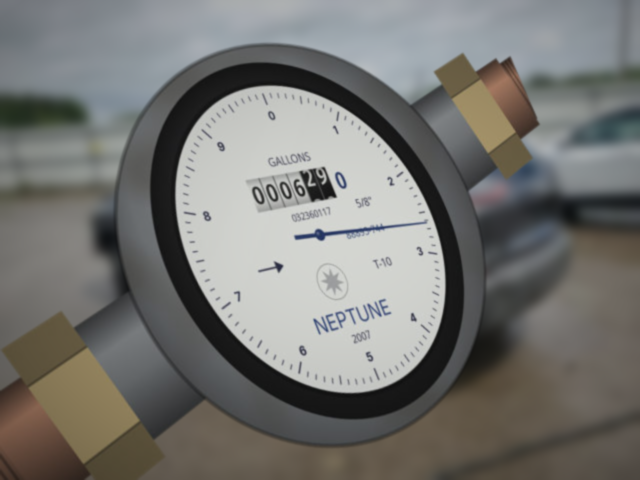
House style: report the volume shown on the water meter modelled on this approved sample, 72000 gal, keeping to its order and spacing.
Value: 6292.6 gal
